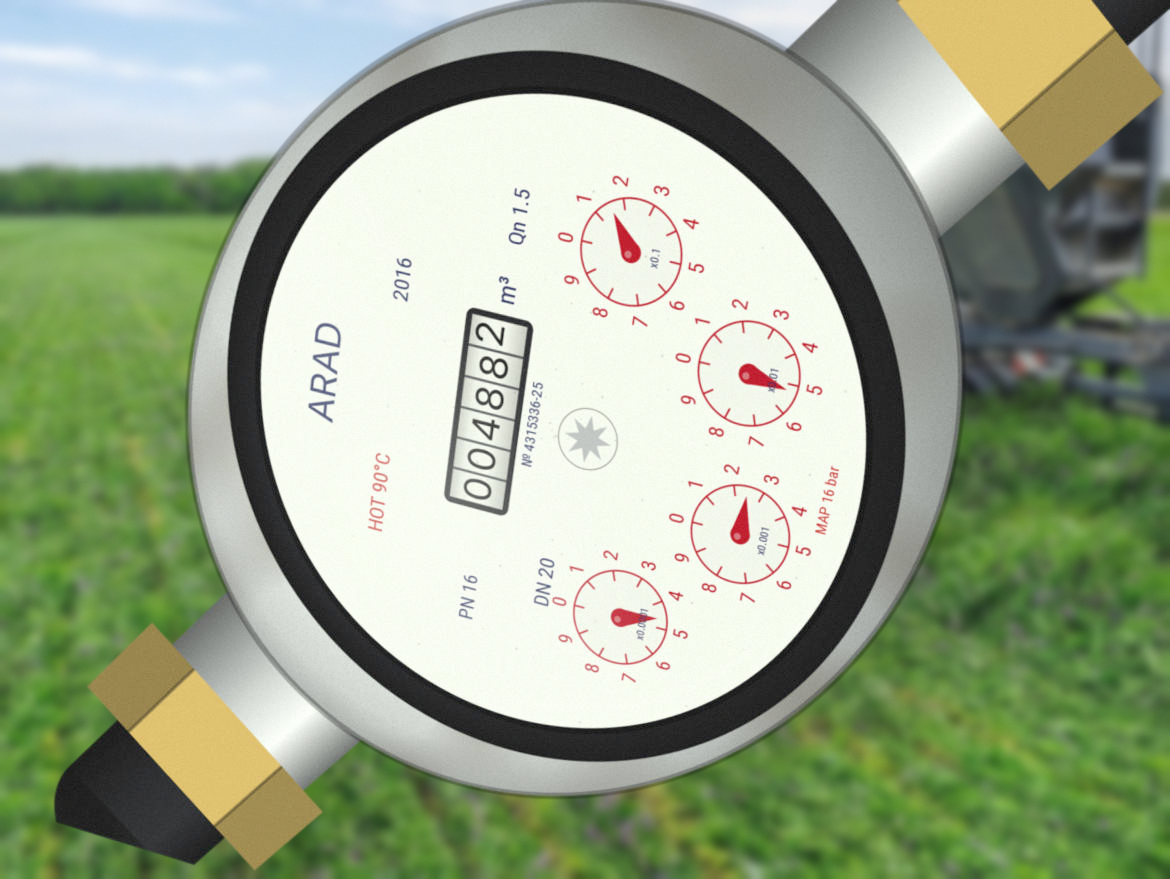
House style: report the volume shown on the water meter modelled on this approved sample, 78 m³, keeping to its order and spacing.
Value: 4882.1524 m³
